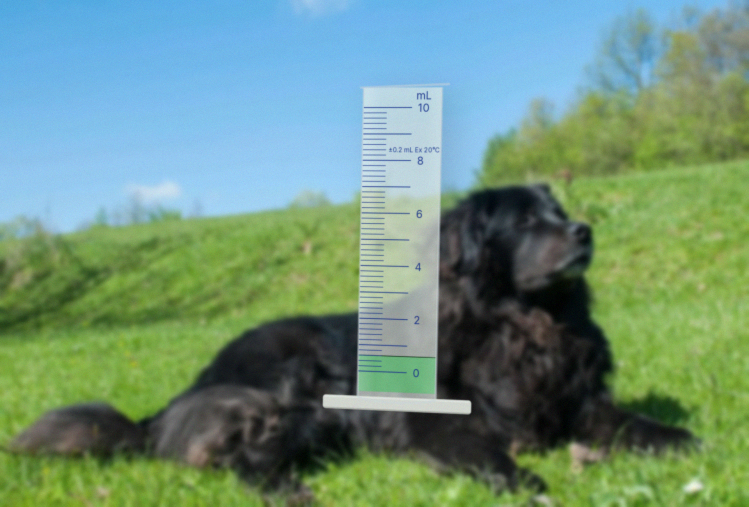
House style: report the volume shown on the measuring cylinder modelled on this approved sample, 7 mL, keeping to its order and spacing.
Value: 0.6 mL
